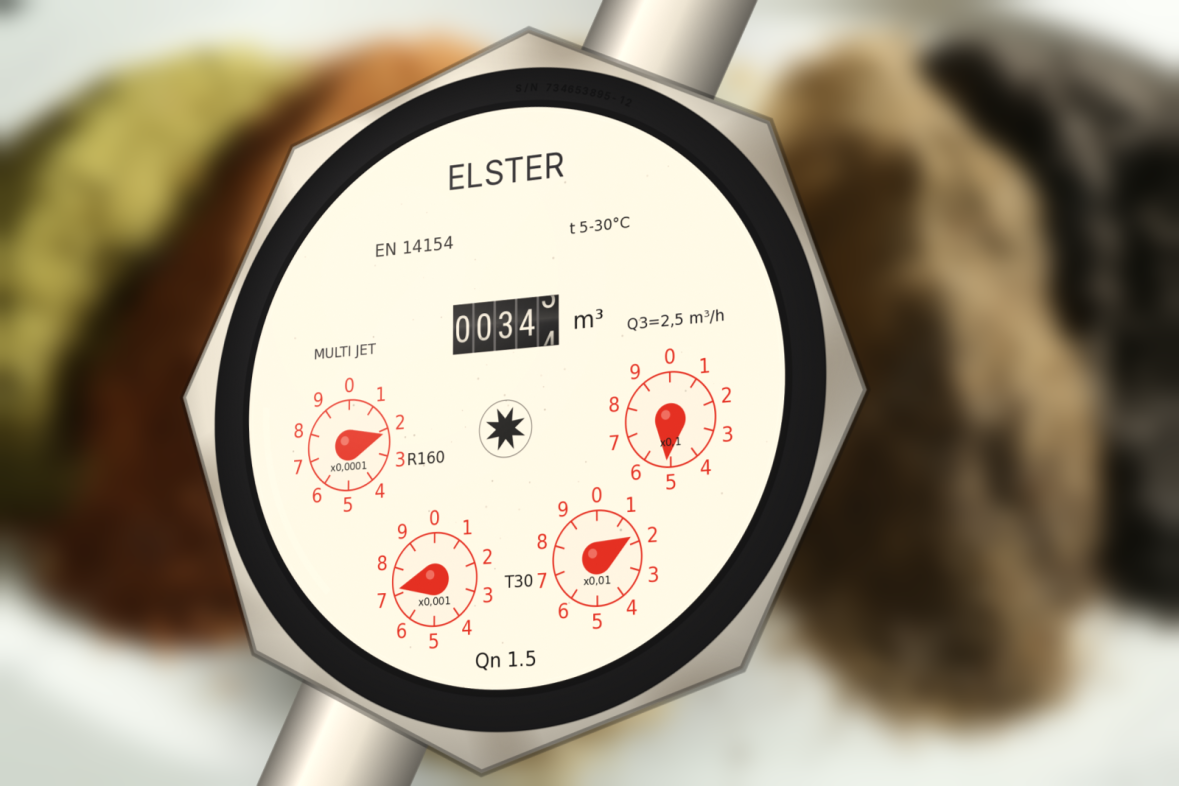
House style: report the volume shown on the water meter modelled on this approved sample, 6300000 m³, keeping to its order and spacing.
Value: 343.5172 m³
